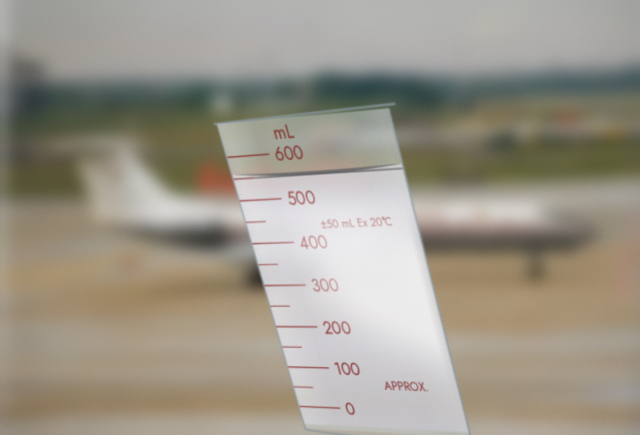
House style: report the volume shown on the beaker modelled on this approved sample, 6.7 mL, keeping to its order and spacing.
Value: 550 mL
